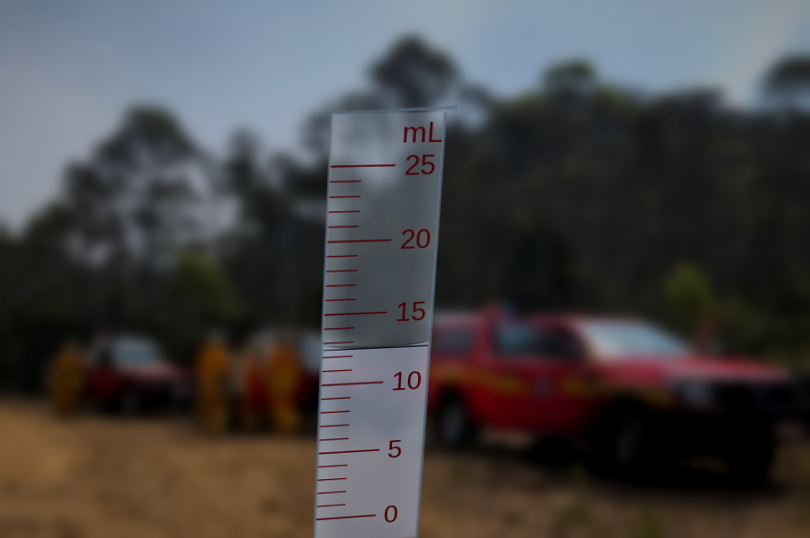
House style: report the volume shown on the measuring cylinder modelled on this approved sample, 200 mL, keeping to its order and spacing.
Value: 12.5 mL
